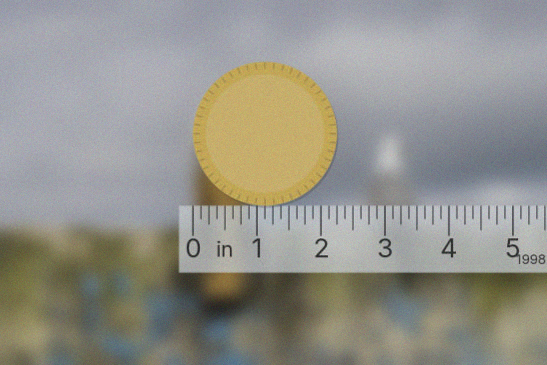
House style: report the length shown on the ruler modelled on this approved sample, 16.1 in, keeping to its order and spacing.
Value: 2.25 in
